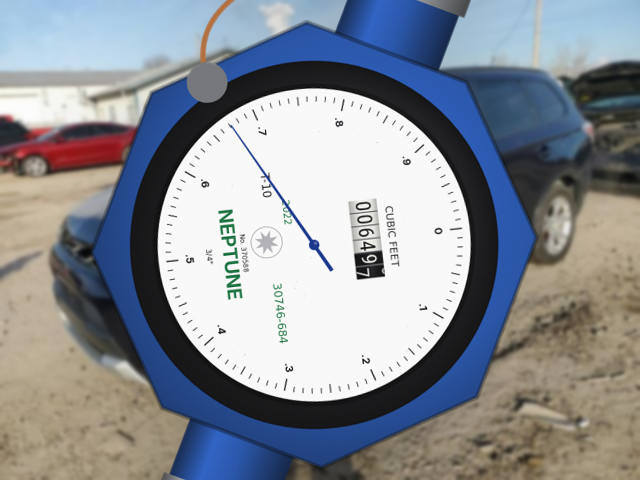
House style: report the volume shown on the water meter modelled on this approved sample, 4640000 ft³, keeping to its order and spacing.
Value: 6496.67 ft³
